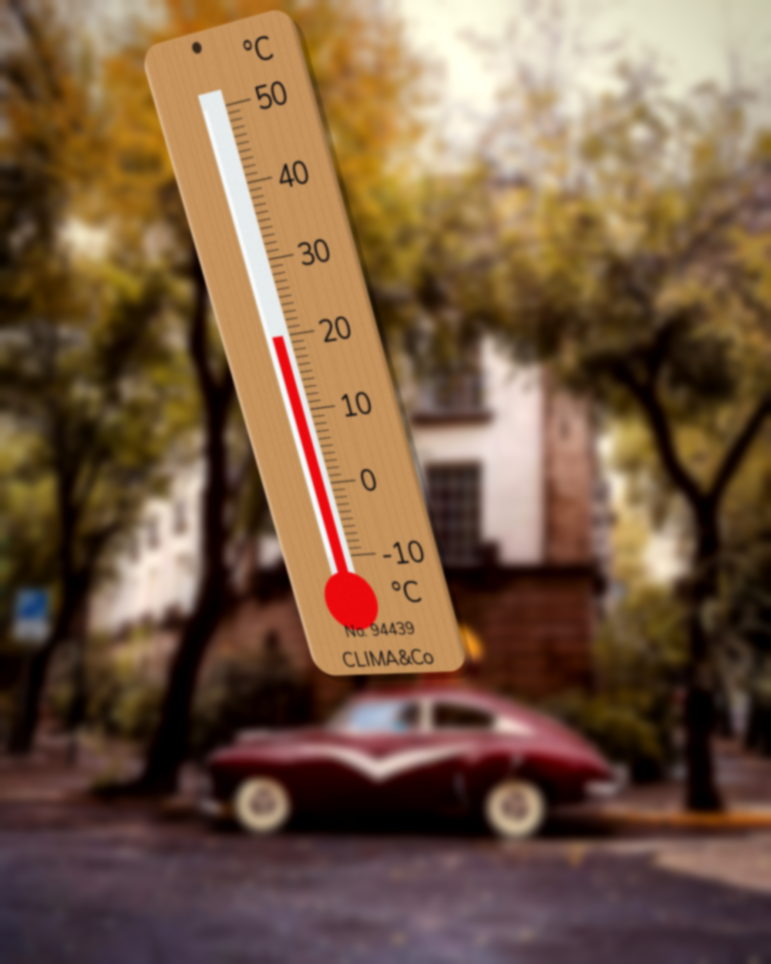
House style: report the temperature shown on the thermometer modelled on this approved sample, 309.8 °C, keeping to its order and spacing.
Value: 20 °C
